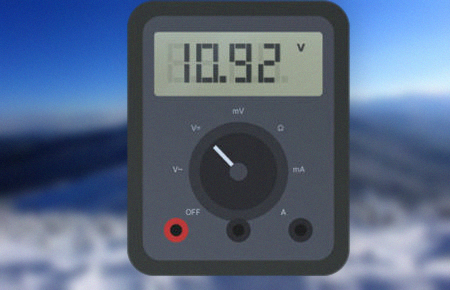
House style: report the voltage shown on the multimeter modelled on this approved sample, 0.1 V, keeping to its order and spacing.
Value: 10.92 V
